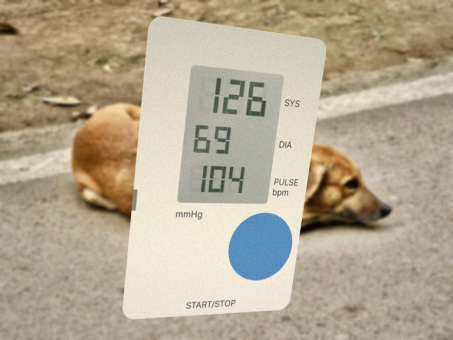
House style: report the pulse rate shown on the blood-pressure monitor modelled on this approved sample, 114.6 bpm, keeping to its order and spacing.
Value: 104 bpm
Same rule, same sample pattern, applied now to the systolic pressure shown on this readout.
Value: 126 mmHg
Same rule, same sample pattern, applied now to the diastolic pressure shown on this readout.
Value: 69 mmHg
